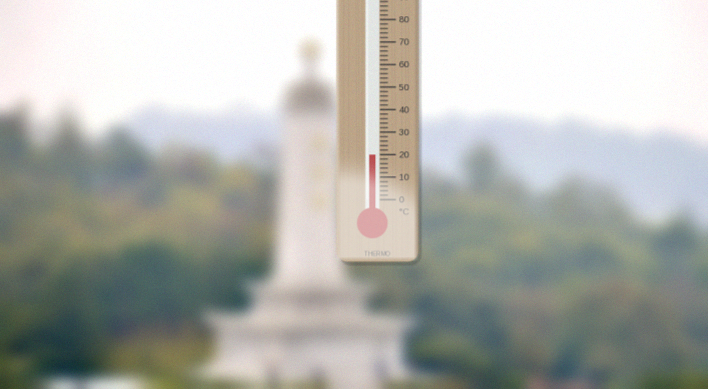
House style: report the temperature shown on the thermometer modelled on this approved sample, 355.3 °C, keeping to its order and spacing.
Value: 20 °C
